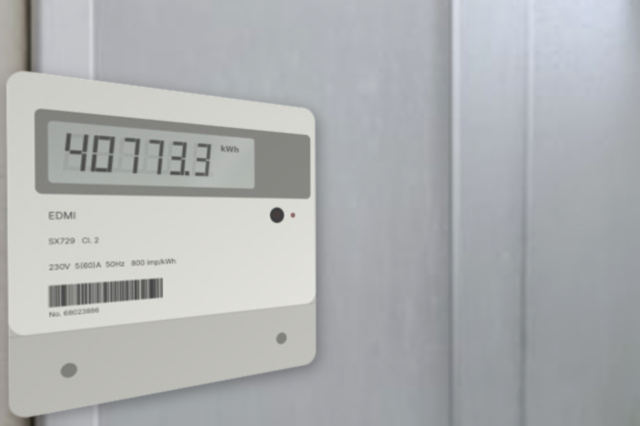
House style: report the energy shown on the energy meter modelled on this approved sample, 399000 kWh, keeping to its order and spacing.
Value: 40773.3 kWh
